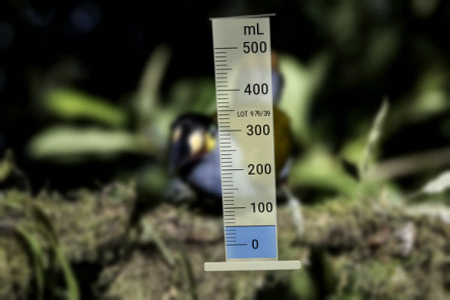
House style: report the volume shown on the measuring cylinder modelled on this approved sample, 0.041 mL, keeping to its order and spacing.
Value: 50 mL
